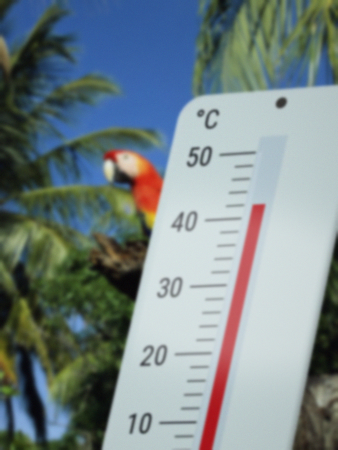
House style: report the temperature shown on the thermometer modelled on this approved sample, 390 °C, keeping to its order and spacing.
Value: 42 °C
